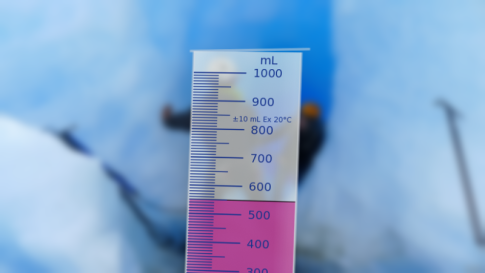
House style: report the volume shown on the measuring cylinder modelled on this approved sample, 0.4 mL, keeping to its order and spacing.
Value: 550 mL
